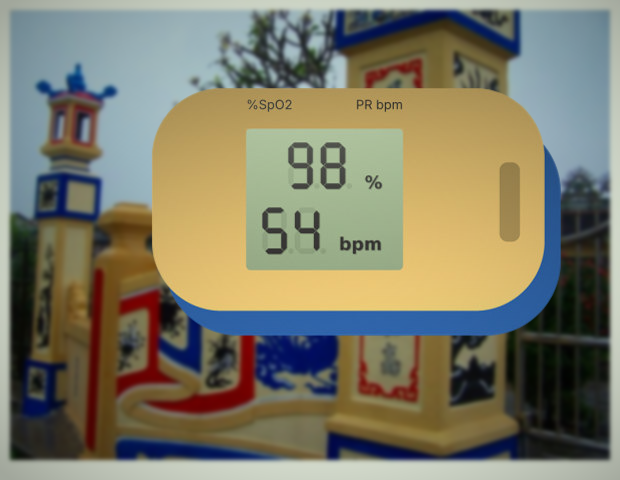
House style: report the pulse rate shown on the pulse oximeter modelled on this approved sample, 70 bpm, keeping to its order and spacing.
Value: 54 bpm
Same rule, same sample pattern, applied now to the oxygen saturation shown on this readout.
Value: 98 %
